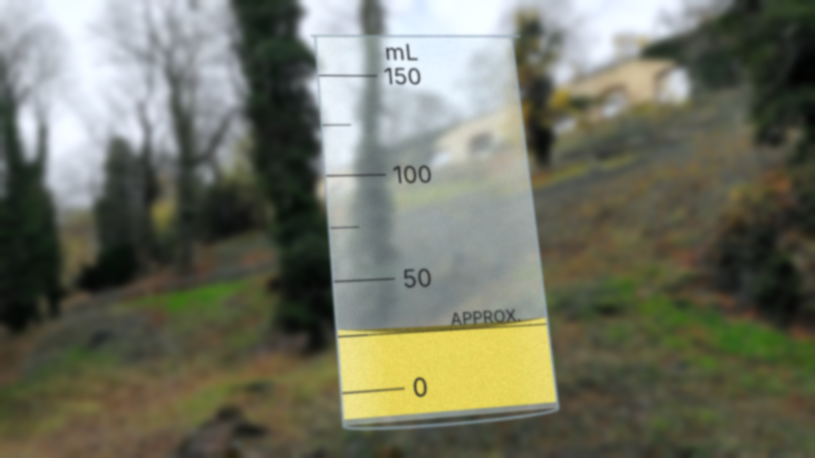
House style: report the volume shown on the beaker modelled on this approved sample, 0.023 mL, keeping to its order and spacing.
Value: 25 mL
